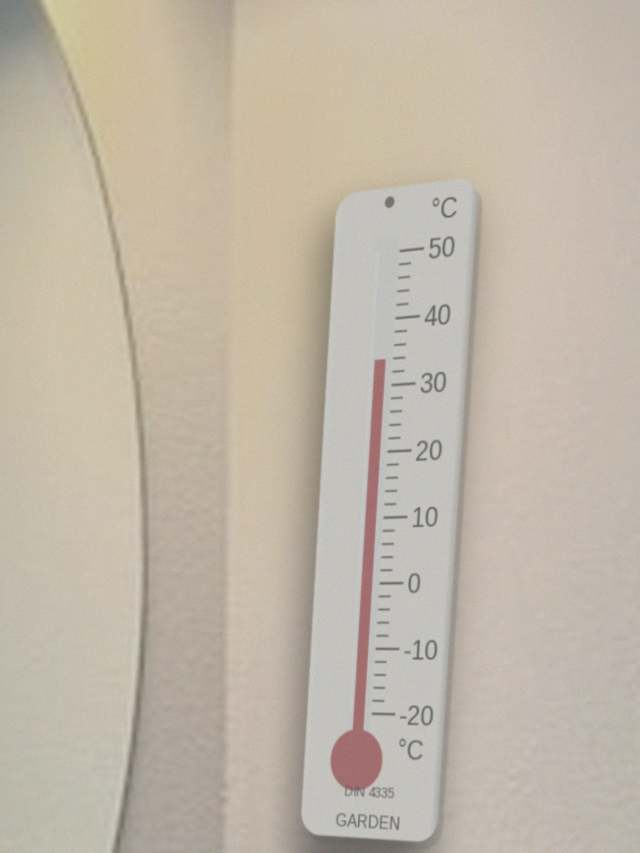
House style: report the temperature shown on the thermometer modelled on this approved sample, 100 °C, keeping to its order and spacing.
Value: 34 °C
